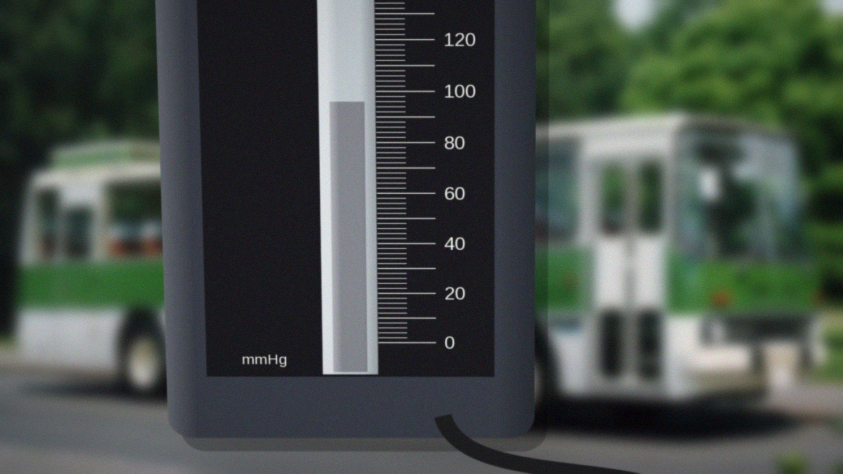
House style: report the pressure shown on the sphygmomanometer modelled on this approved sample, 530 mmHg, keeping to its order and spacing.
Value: 96 mmHg
